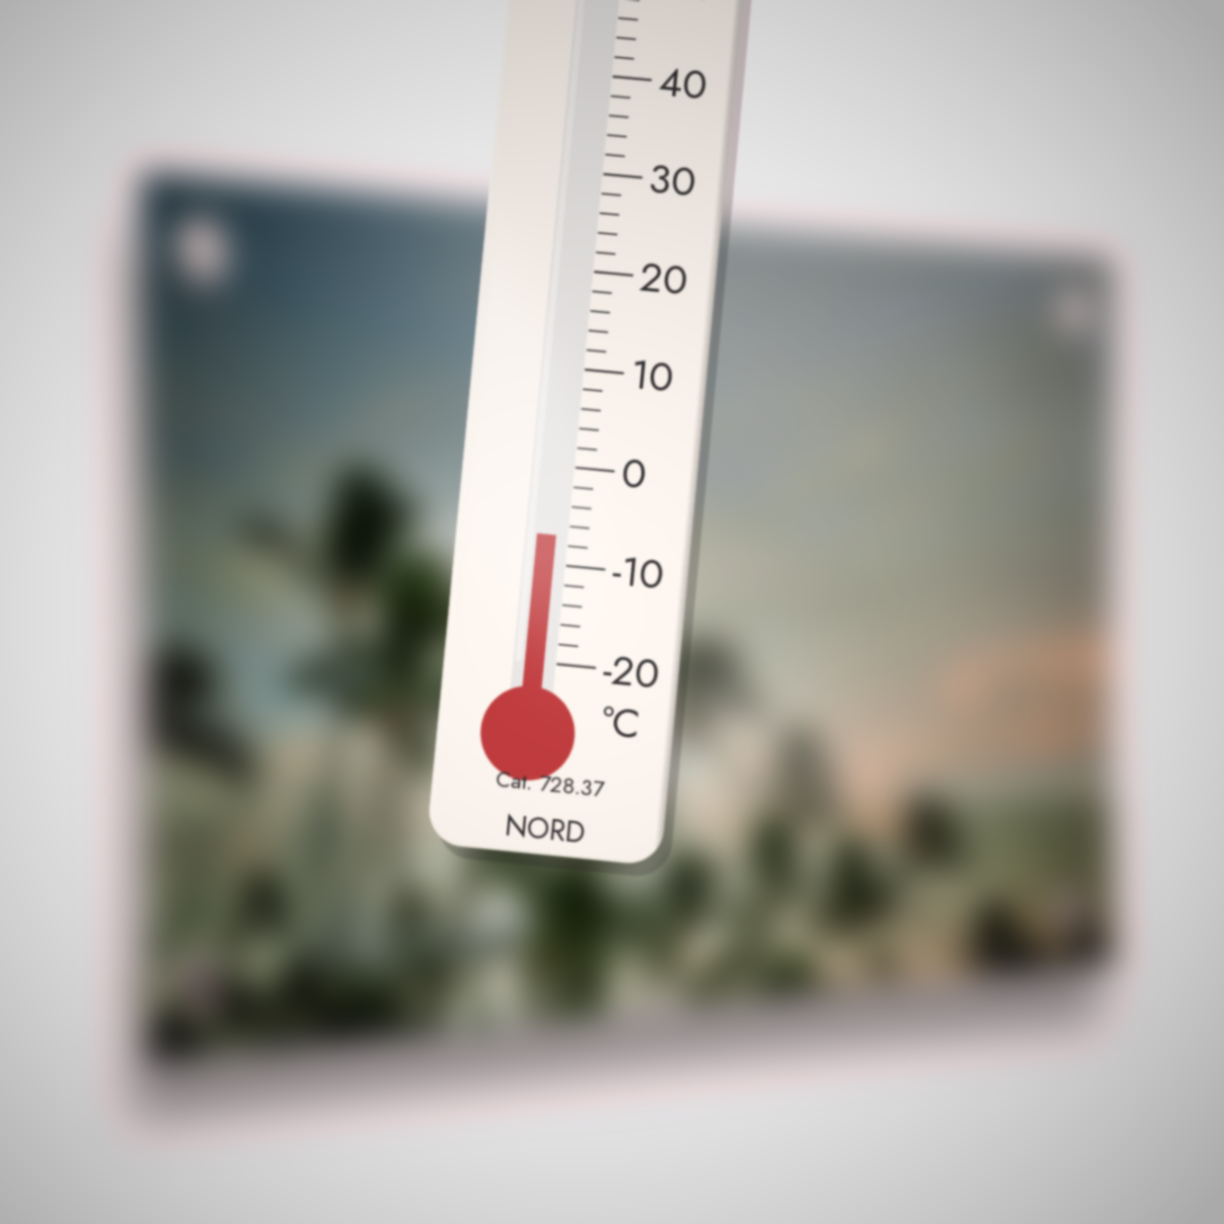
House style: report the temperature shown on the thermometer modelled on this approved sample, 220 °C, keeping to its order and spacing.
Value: -7 °C
